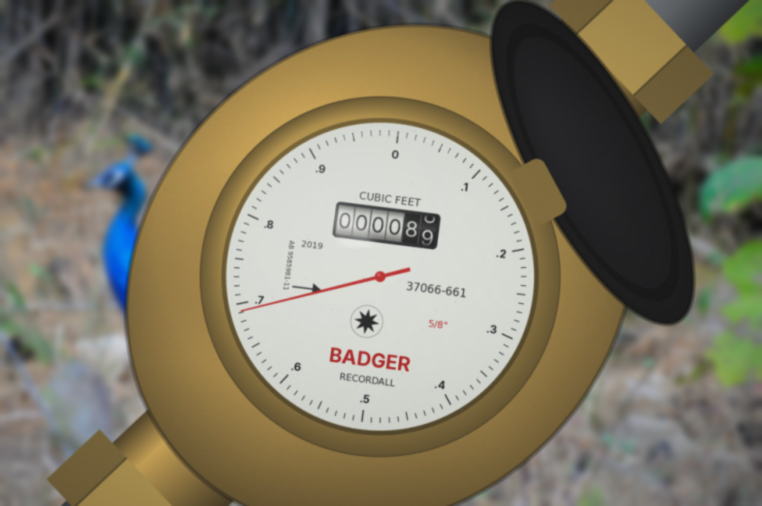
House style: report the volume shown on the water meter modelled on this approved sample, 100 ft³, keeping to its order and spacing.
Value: 88.69 ft³
